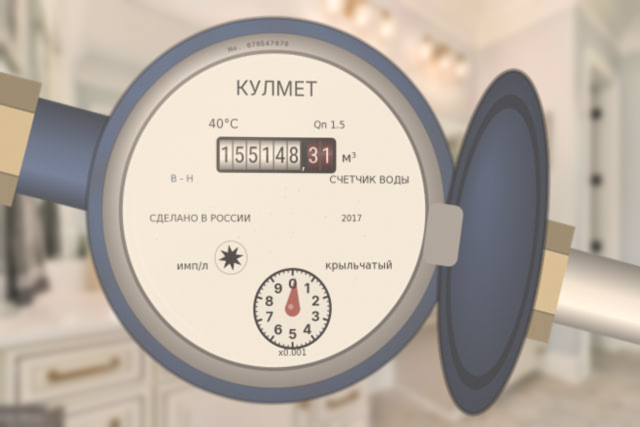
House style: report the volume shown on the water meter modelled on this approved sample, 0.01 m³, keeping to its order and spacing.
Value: 155148.310 m³
